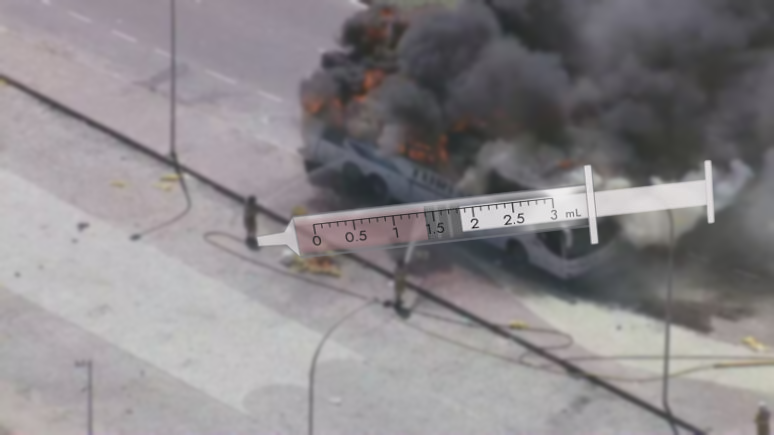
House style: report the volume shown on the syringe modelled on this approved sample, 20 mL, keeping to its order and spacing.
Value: 1.4 mL
